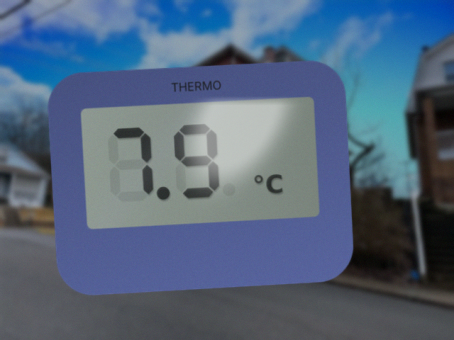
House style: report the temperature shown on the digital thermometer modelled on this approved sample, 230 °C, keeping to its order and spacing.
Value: 7.9 °C
